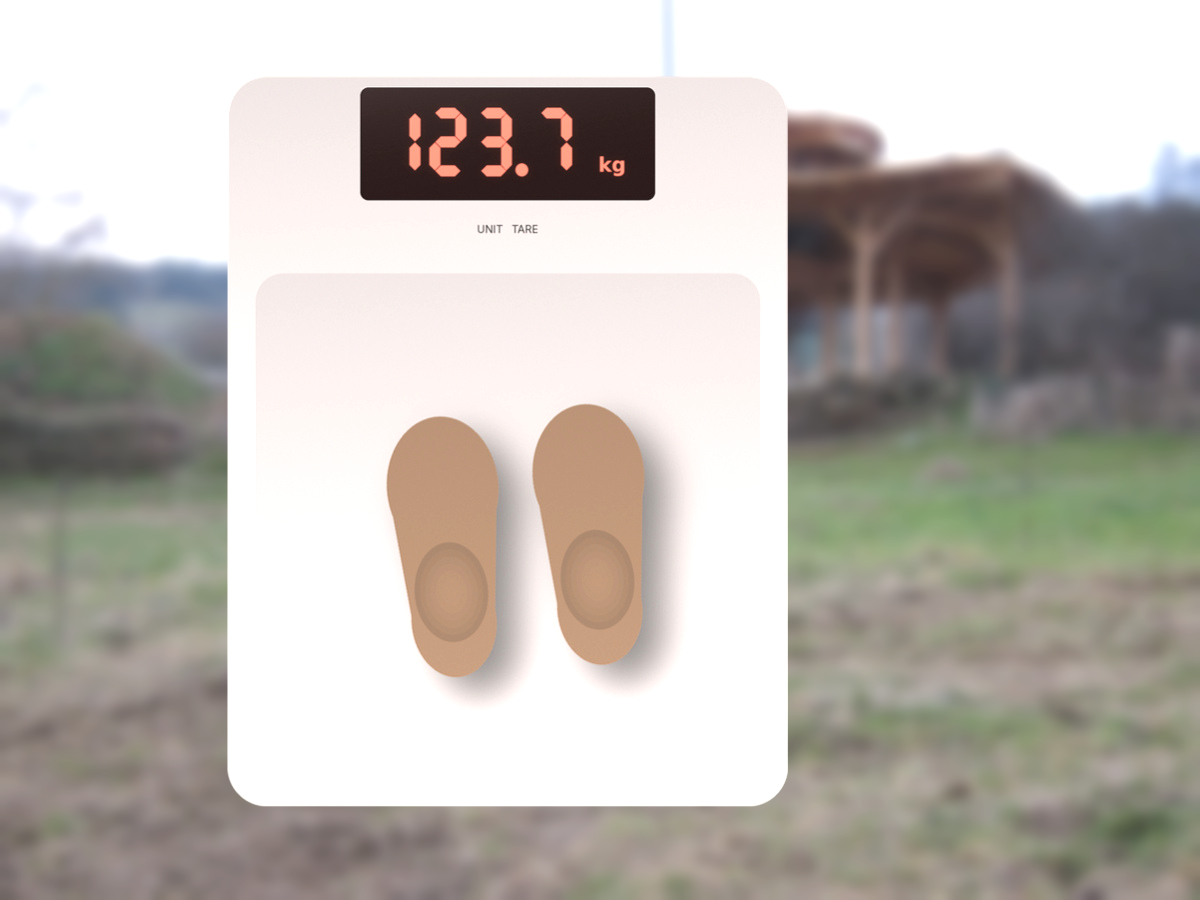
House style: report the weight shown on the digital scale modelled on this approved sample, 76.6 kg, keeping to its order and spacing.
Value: 123.7 kg
